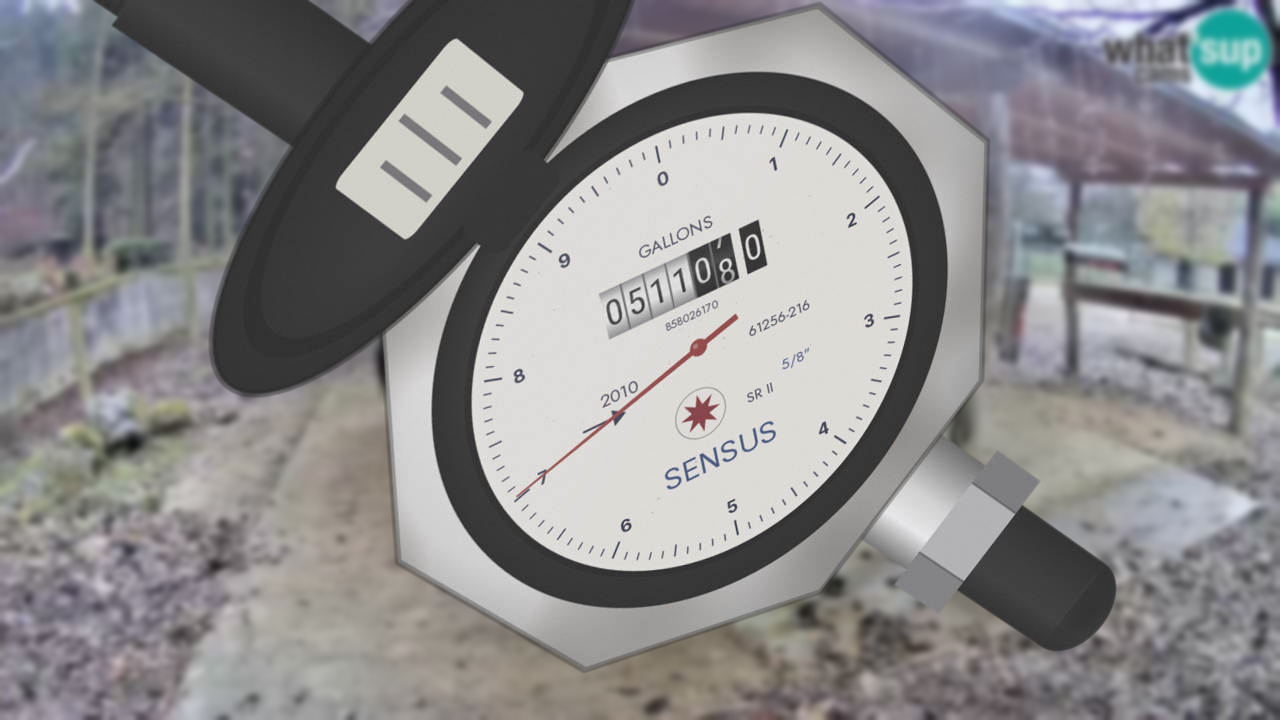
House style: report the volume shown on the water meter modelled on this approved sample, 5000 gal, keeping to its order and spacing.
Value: 511077.0 gal
